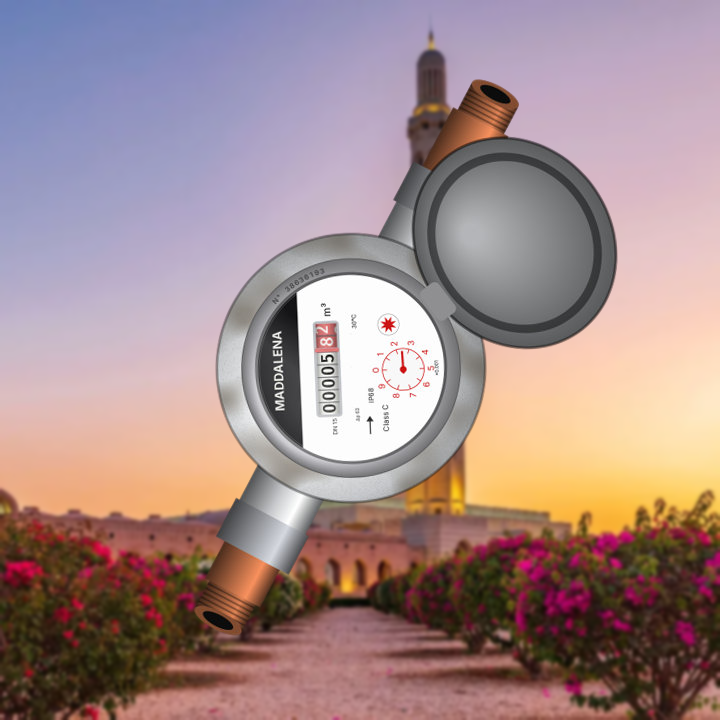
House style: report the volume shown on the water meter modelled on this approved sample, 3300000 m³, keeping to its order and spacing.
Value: 5.822 m³
